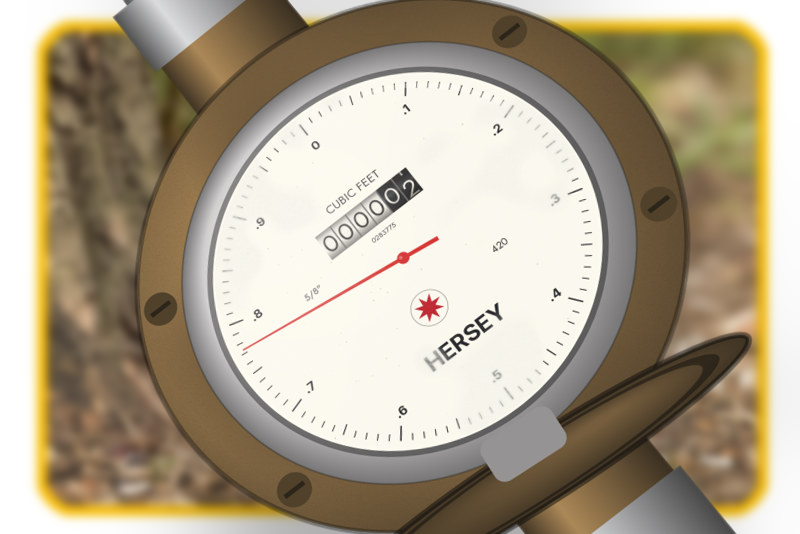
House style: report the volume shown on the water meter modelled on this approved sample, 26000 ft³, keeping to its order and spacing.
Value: 1.77 ft³
